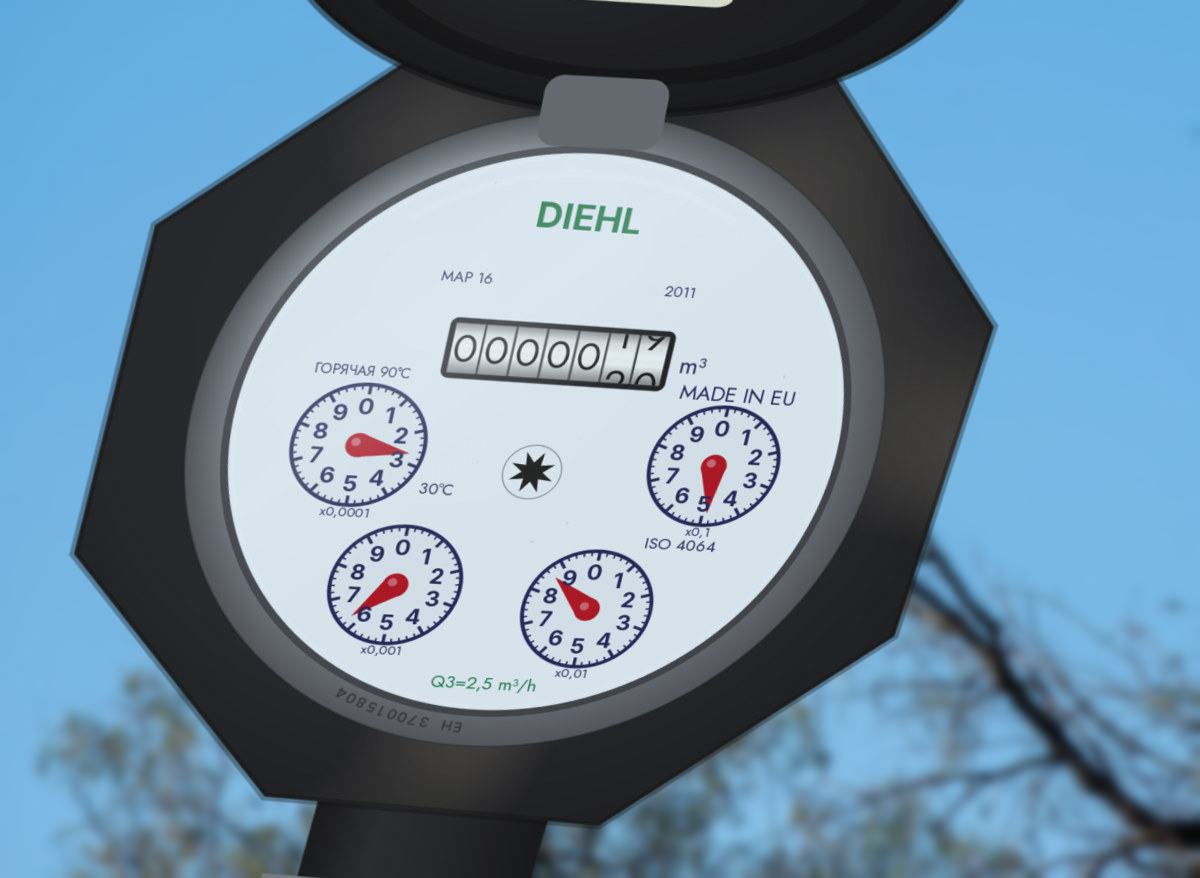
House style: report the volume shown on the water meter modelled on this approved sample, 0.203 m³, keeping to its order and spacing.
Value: 19.4862 m³
